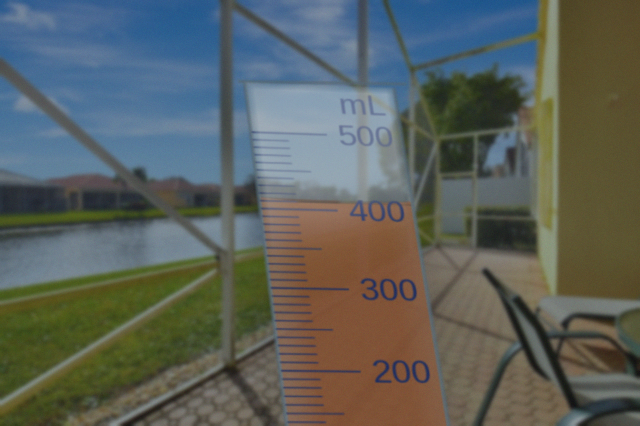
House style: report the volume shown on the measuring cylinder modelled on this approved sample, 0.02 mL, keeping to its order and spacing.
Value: 410 mL
